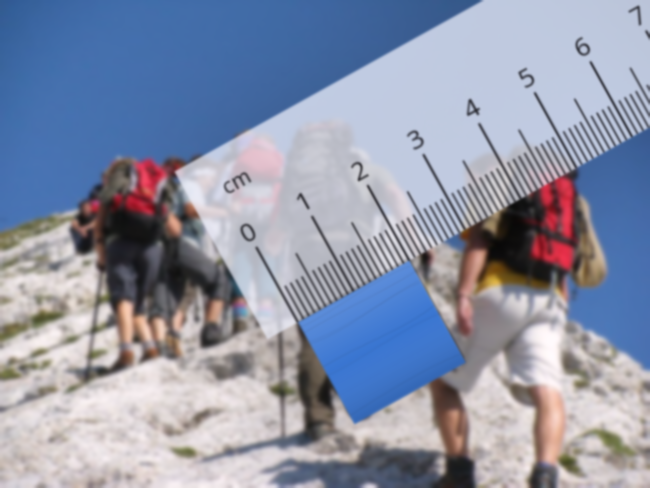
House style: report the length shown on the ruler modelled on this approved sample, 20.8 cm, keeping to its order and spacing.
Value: 2 cm
